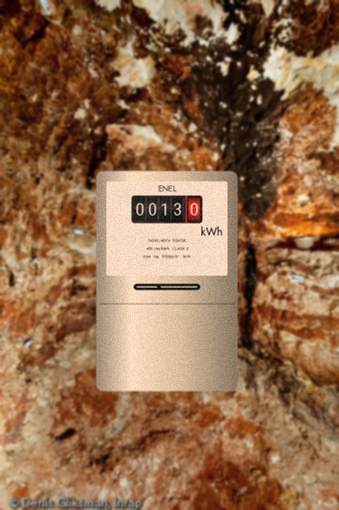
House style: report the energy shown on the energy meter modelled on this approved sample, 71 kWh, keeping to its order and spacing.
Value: 13.0 kWh
